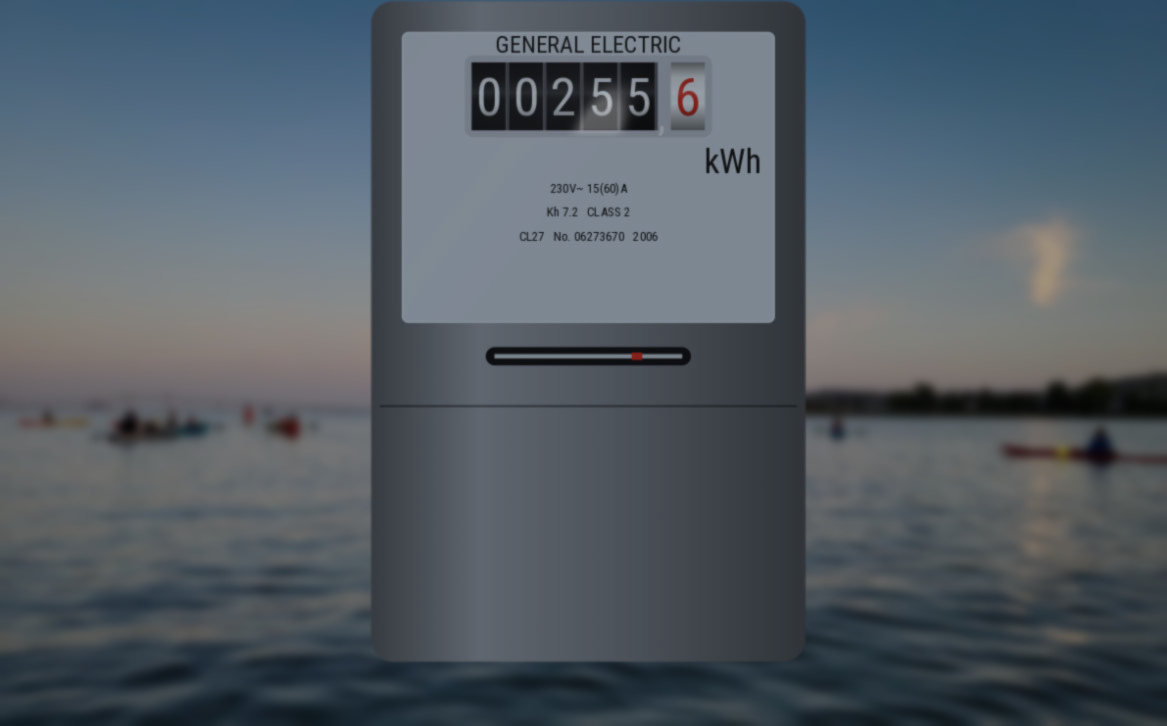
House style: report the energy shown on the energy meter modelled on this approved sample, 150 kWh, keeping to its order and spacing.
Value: 255.6 kWh
